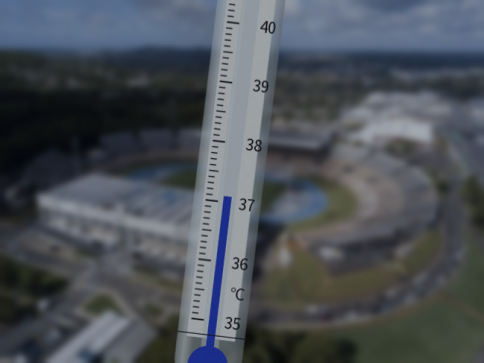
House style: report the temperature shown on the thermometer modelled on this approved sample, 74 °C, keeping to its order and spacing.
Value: 37.1 °C
